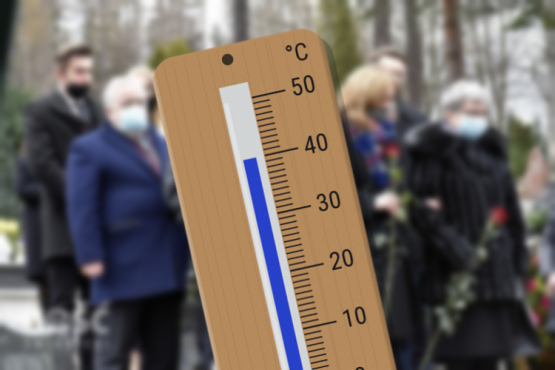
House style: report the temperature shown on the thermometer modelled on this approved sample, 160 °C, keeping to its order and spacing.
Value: 40 °C
